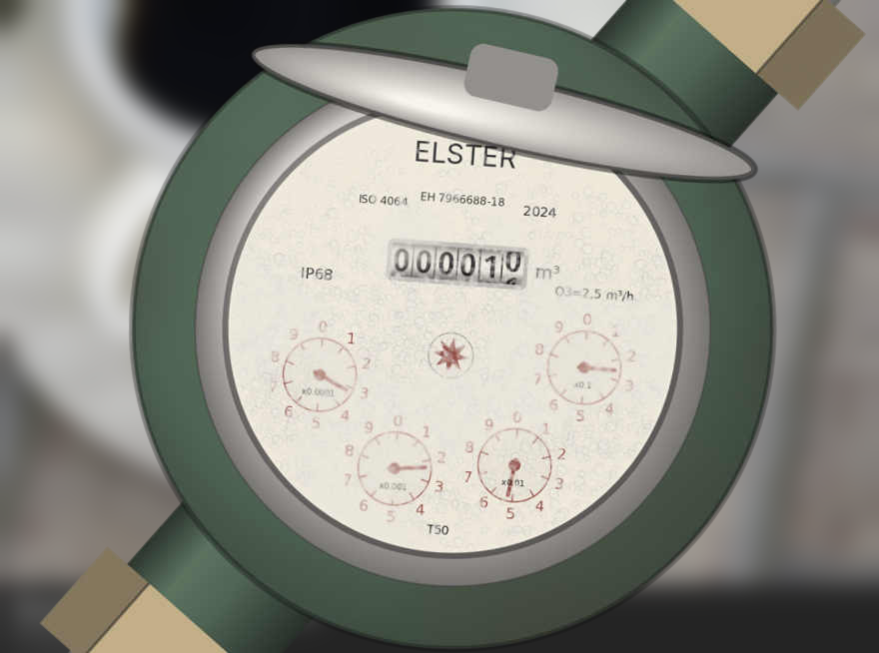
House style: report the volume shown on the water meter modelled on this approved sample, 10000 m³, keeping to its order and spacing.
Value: 10.2523 m³
